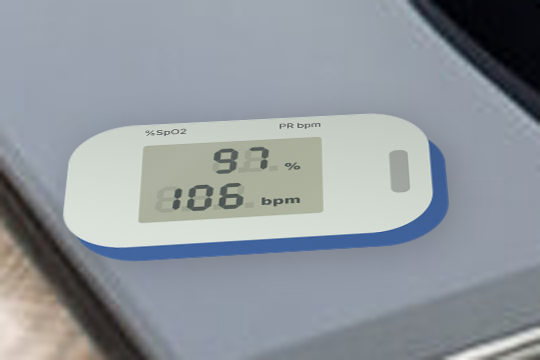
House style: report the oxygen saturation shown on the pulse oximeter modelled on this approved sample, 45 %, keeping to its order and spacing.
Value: 97 %
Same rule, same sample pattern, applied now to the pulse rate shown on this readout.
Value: 106 bpm
